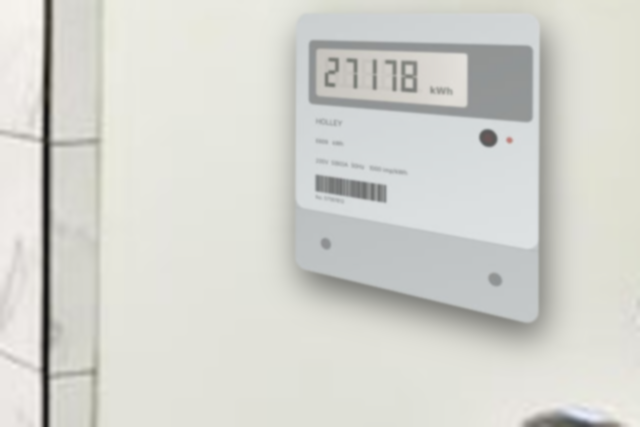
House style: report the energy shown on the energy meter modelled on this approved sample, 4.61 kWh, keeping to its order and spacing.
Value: 27178 kWh
